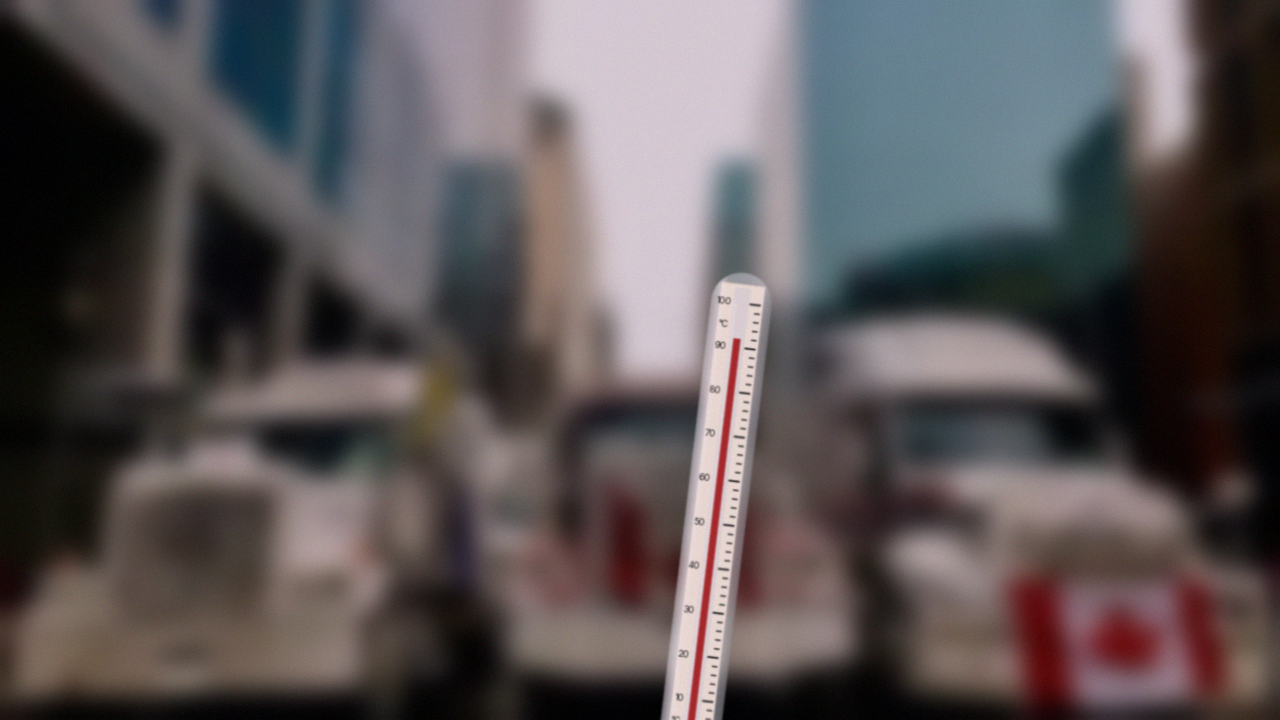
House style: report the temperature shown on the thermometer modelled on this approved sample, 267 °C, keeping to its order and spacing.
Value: 92 °C
